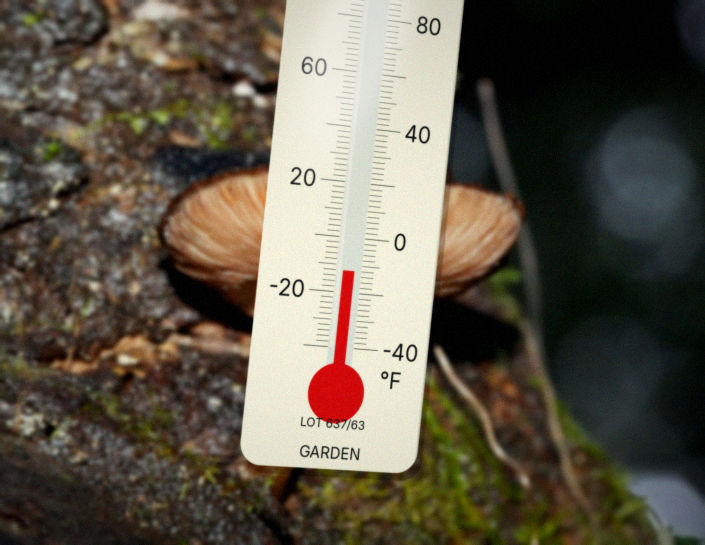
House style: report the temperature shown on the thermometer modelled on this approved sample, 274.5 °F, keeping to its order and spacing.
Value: -12 °F
